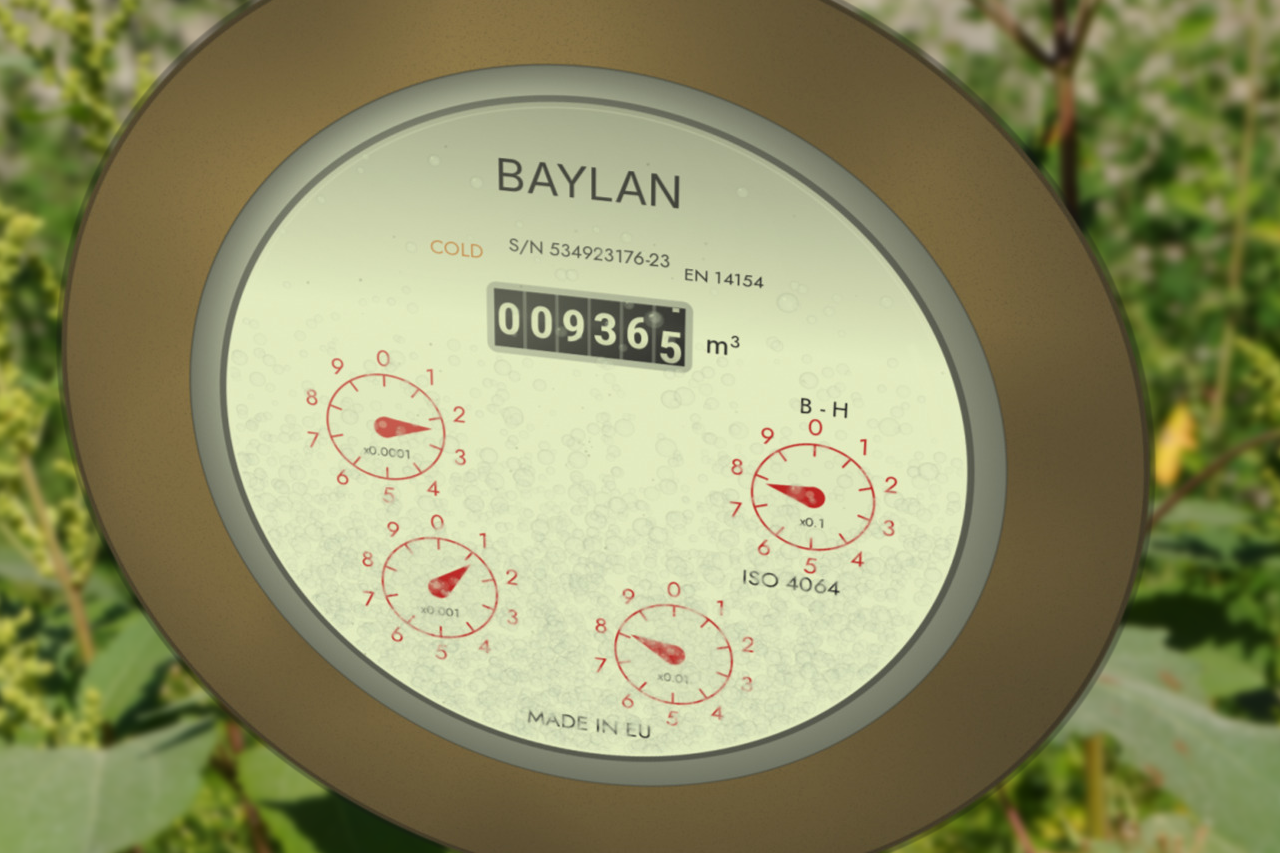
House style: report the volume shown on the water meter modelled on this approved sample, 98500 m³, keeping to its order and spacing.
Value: 9364.7812 m³
